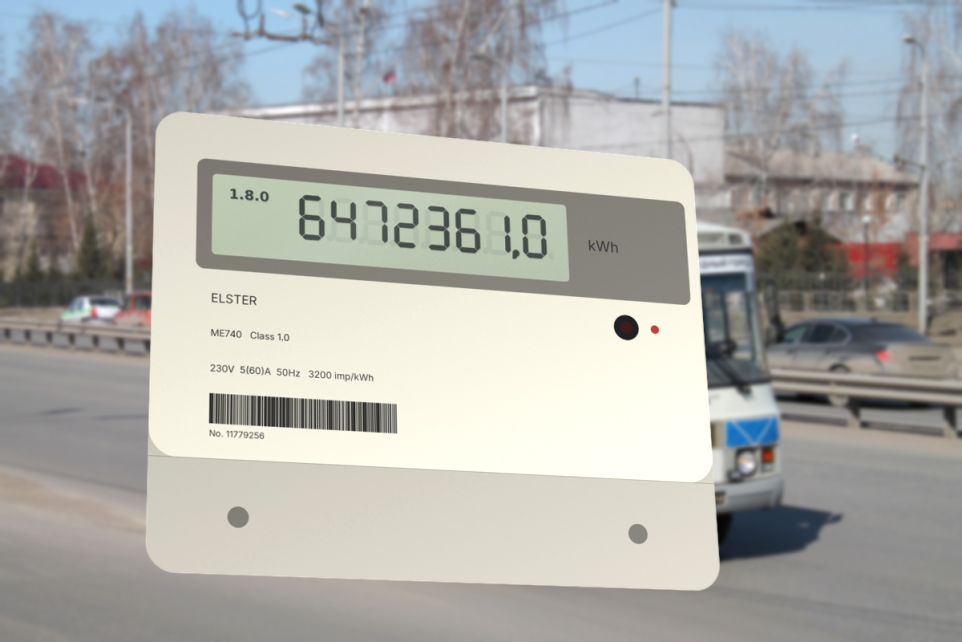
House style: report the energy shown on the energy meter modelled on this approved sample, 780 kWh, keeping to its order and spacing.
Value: 6472361.0 kWh
